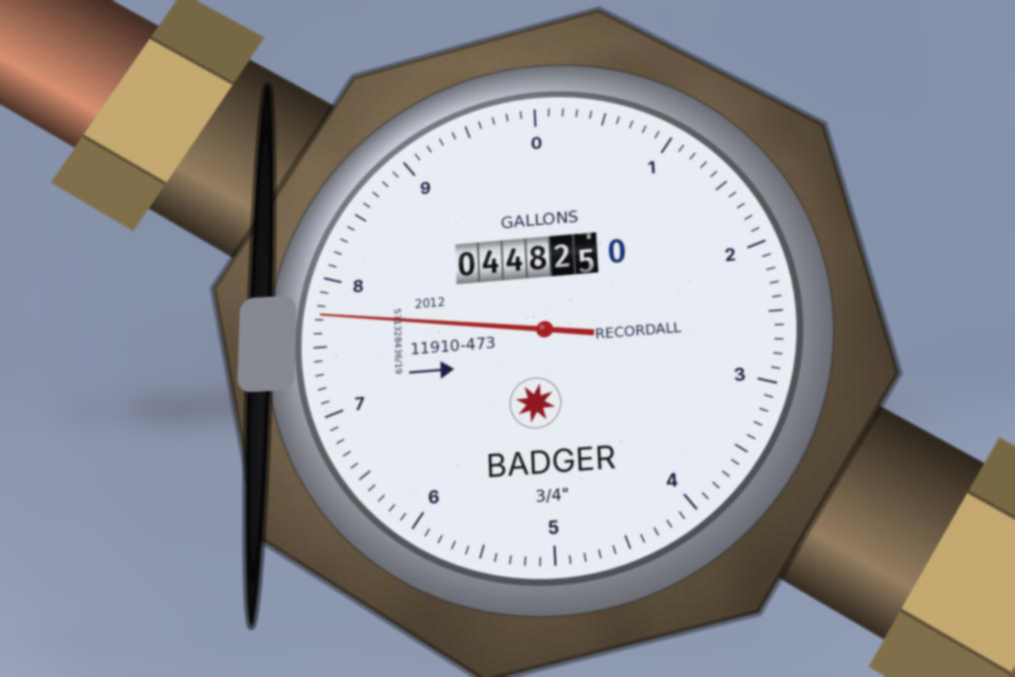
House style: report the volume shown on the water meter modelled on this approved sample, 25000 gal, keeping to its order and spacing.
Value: 448247.7 gal
